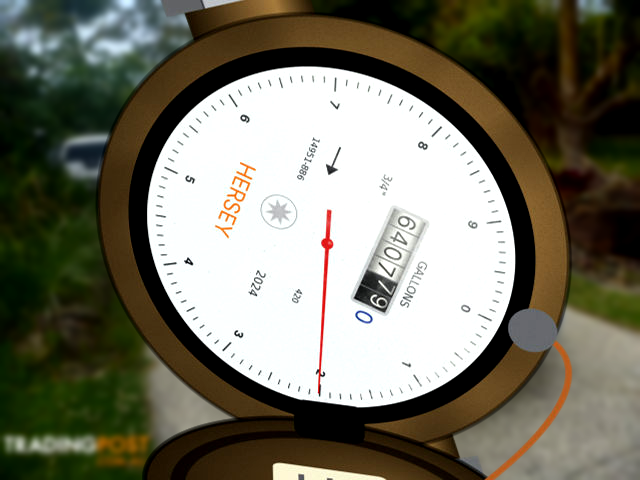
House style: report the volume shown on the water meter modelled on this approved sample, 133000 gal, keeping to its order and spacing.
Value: 6407792.0 gal
